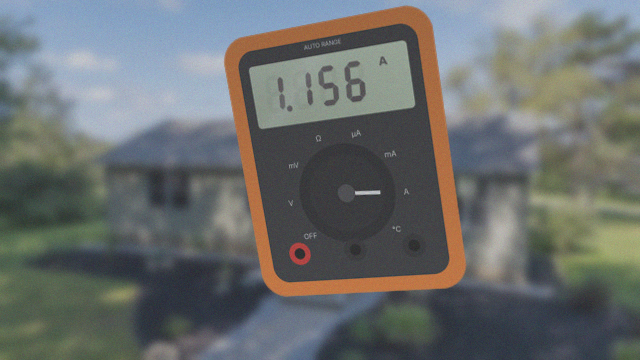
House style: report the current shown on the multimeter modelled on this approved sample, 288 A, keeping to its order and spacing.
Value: 1.156 A
